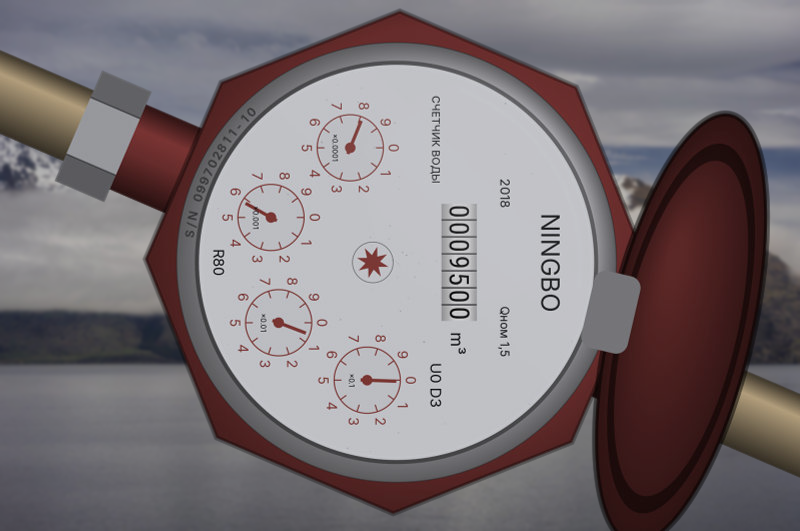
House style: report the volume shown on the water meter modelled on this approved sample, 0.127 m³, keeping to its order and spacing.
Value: 9500.0058 m³
